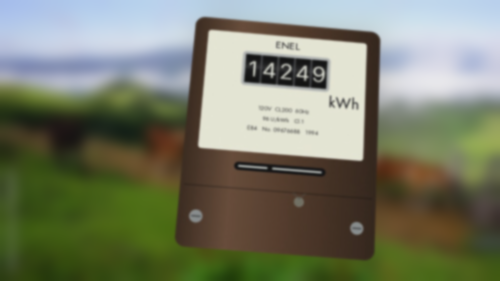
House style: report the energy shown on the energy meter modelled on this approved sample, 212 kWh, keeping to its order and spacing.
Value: 14249 kWh
